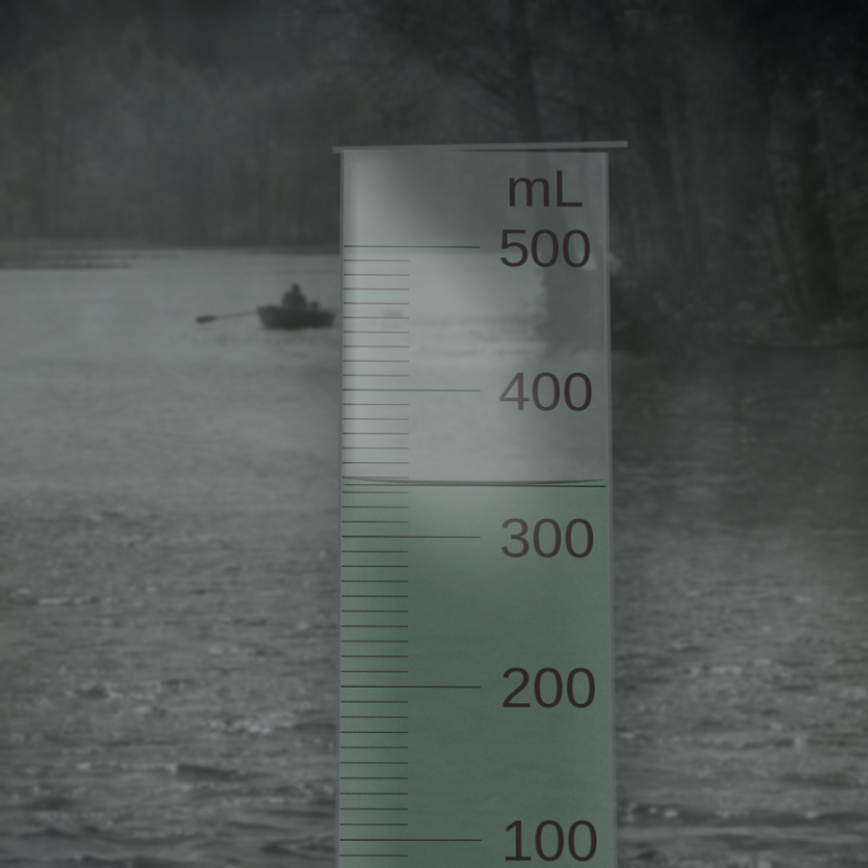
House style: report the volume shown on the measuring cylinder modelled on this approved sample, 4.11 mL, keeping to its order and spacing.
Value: 335 mL
